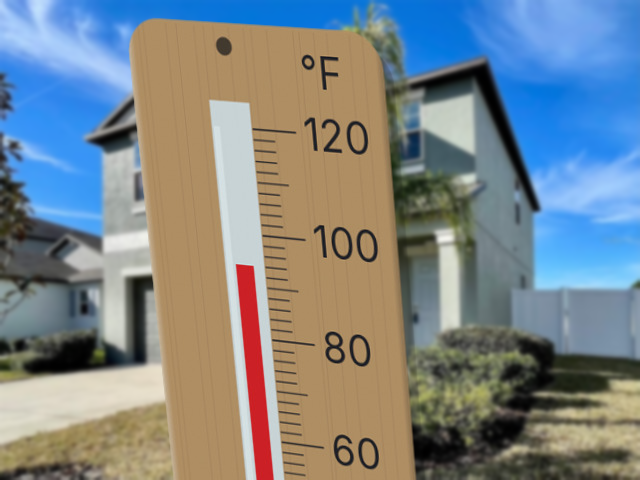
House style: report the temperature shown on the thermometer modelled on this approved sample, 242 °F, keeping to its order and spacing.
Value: 94 °F
